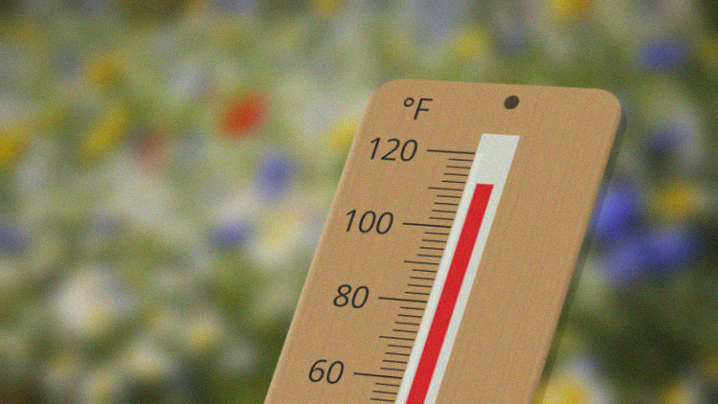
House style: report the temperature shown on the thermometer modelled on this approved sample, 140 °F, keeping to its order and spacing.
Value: 112 °F
